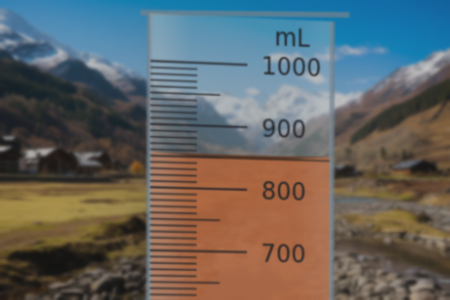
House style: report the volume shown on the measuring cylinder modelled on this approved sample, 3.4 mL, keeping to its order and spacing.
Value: 850 mL
